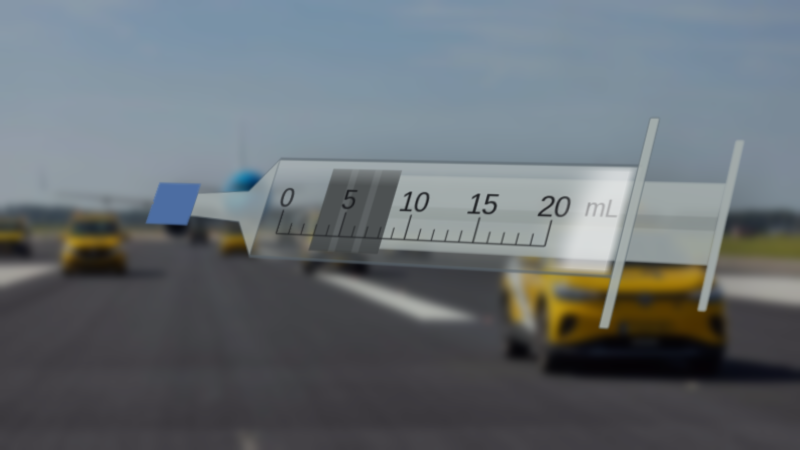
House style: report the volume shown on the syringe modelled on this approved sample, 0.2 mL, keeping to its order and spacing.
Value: 3 mL
